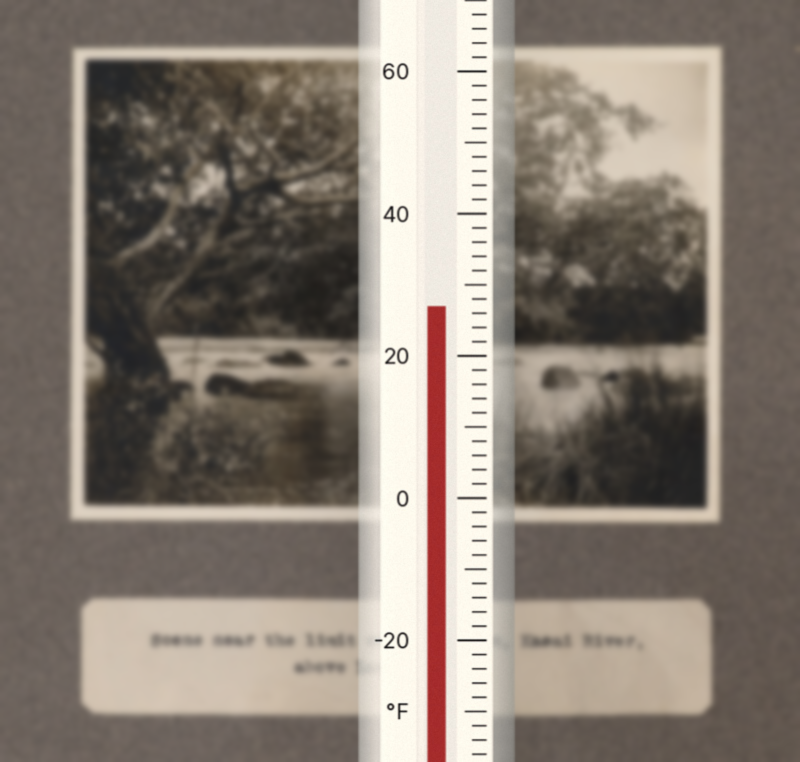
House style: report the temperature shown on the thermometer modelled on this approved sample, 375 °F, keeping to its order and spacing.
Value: 27 °F
